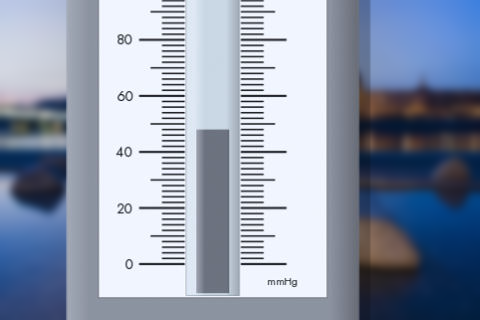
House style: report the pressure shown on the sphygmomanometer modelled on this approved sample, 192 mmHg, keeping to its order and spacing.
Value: 48 mmHg
